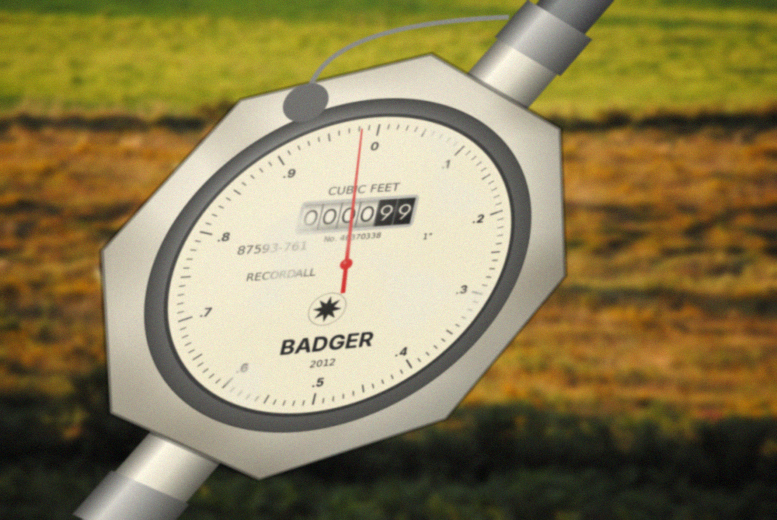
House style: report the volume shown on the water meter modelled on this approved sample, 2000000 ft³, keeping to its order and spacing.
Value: 98.98 ft³
